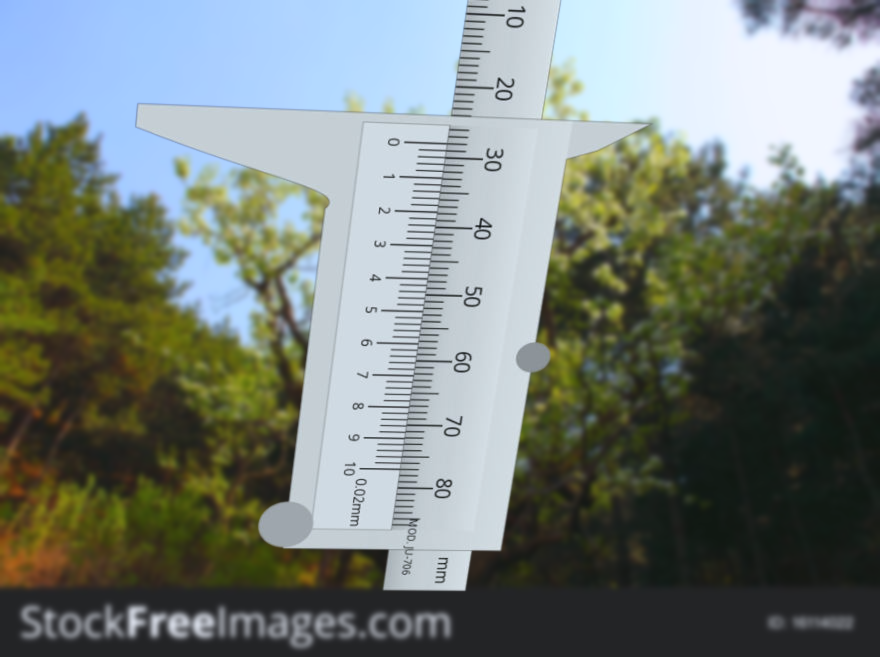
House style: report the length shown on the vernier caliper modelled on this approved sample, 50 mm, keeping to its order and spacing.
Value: 28.0 mm
